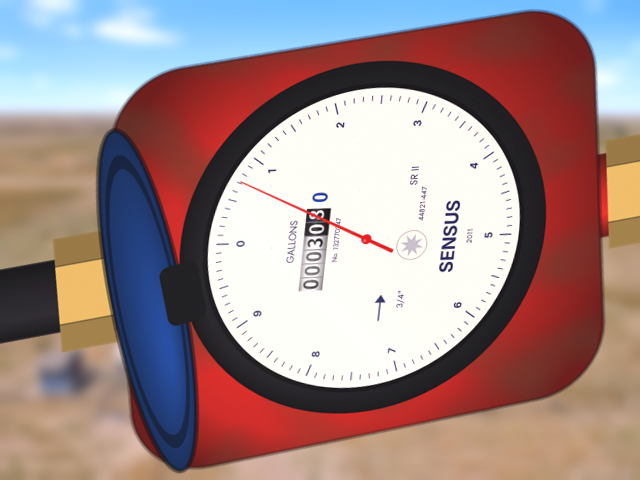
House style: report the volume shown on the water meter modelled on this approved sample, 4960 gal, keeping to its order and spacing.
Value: 3080.7 gal
